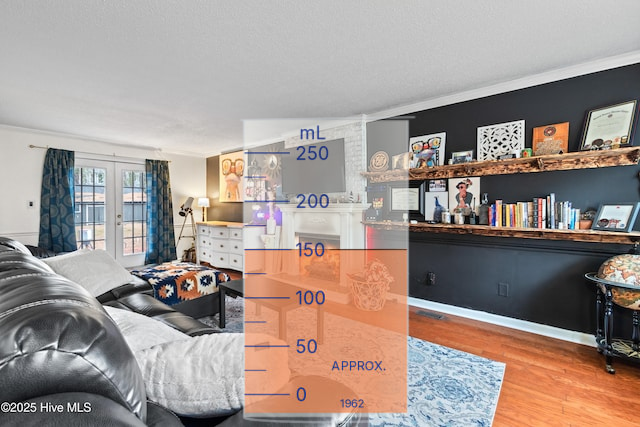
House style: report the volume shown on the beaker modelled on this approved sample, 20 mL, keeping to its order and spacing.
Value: 150 mL
